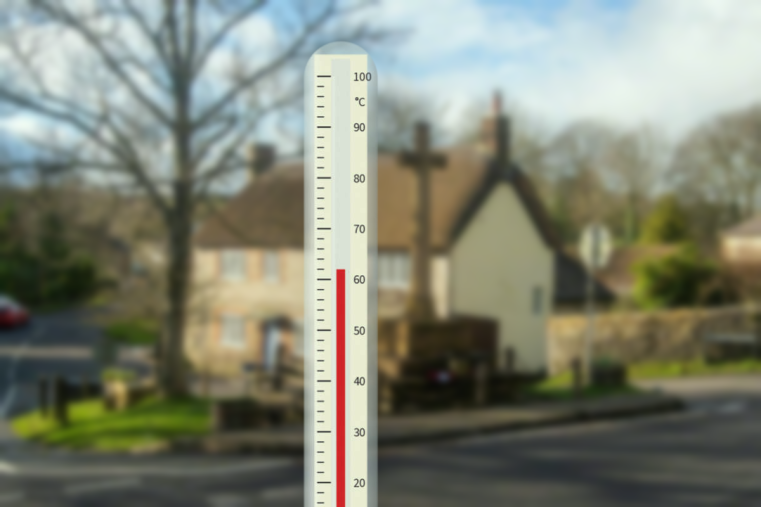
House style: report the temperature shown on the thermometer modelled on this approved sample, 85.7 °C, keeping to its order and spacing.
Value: 62 °C
